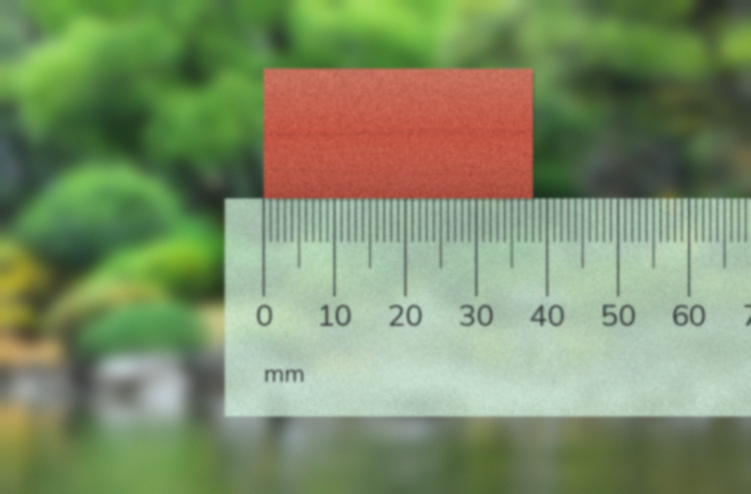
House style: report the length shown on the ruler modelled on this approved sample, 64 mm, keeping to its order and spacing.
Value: 38 mm
